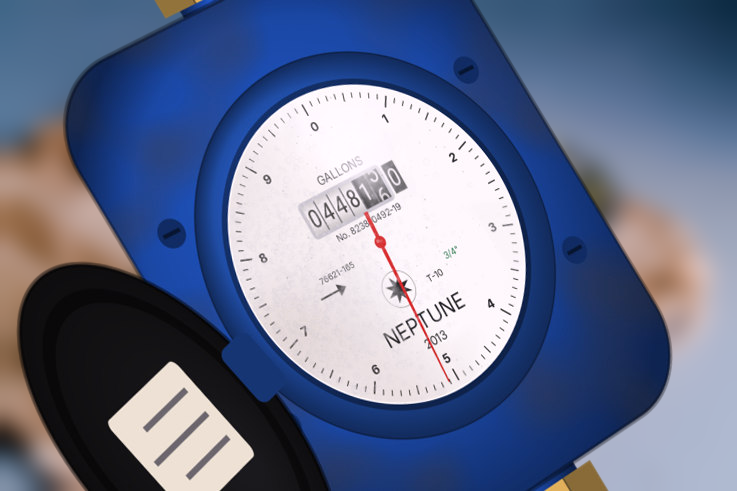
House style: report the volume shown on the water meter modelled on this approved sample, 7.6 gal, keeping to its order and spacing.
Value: 448155.1 gal
